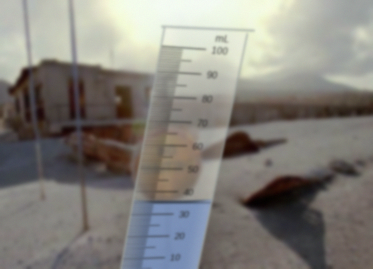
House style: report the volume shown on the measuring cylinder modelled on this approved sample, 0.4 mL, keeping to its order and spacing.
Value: 35 mL
